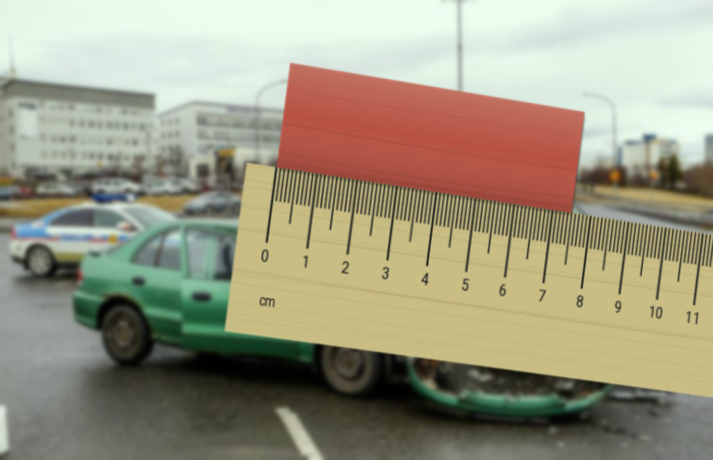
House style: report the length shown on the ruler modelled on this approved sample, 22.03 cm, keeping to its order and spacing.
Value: 7.5 cm
